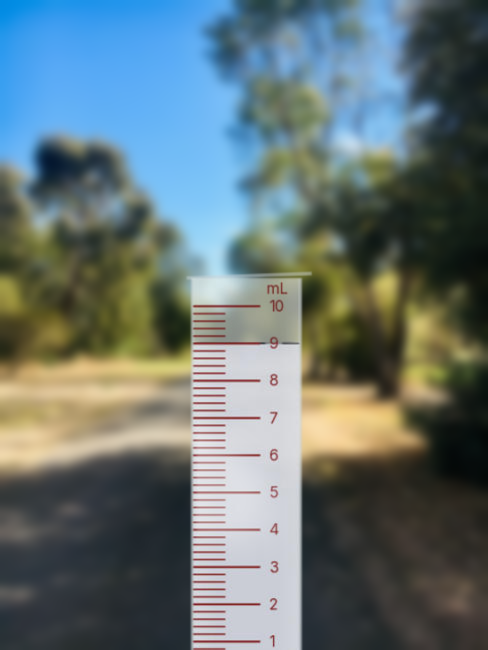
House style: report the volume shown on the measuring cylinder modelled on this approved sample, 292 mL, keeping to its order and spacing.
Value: 9 mL
